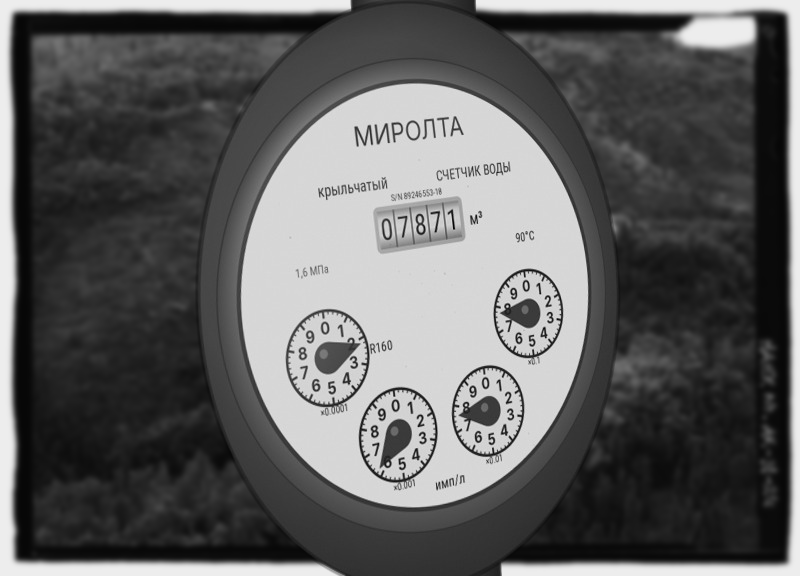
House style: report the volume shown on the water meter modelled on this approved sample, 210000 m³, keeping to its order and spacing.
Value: 7871.7762 m³
